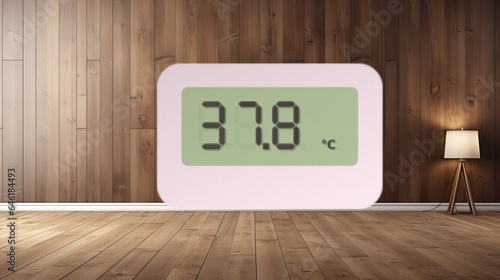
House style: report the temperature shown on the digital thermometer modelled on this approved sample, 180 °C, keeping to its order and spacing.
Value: 37.8 °C
